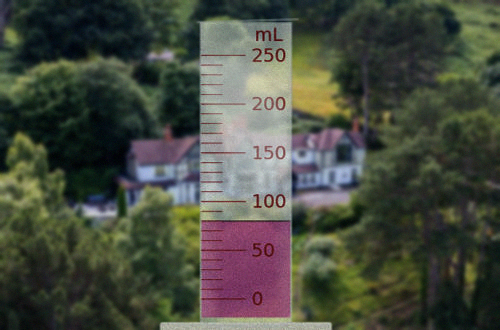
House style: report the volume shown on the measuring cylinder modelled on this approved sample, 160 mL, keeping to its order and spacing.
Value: 80 mL
